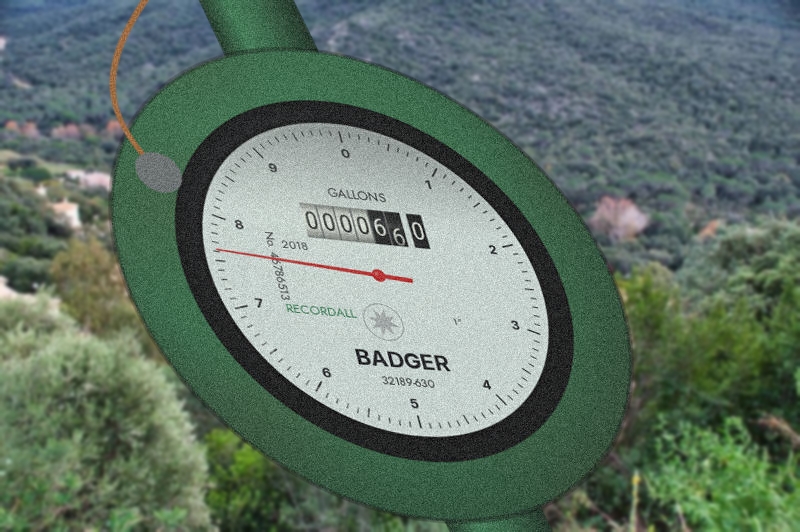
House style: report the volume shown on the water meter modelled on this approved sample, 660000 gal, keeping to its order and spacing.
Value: 657.6 gal
